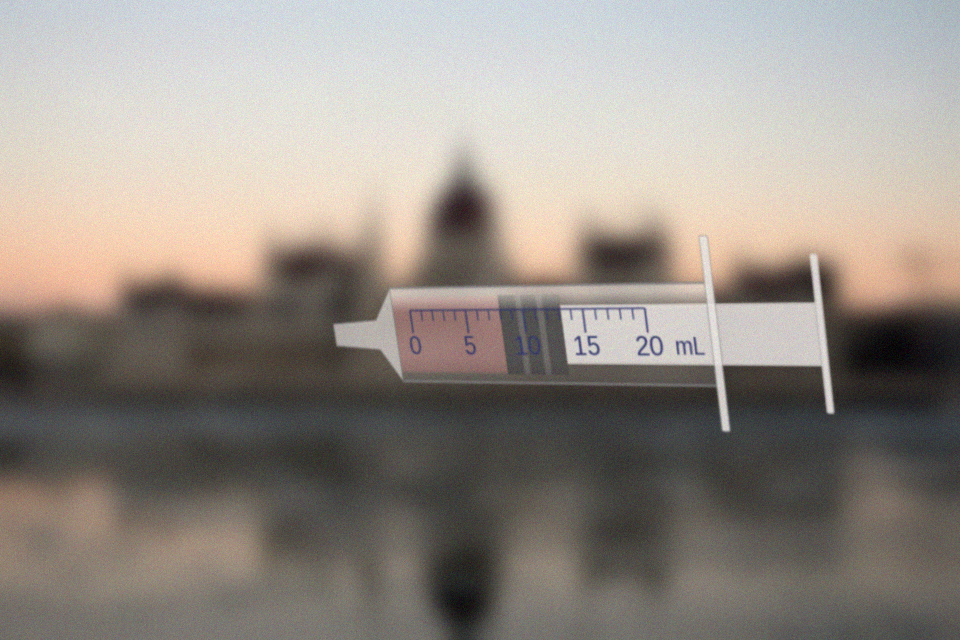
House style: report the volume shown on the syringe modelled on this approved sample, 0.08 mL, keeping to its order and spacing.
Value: 8 mL
